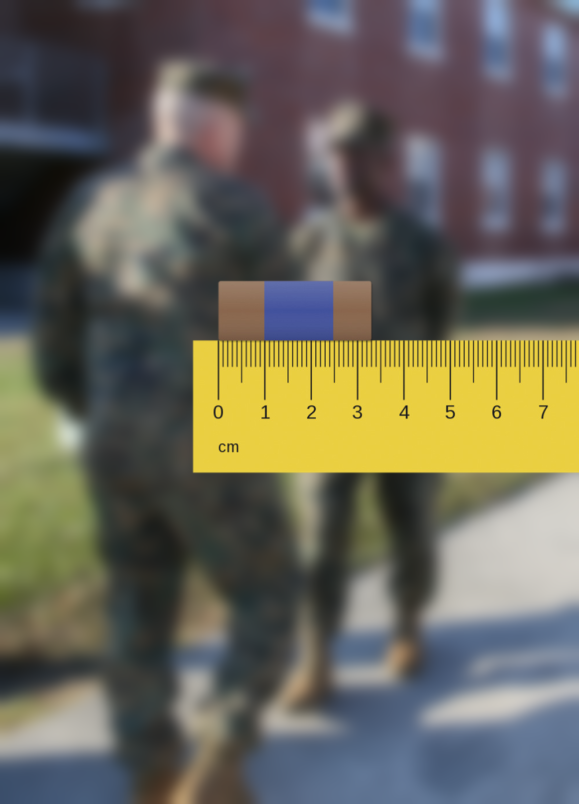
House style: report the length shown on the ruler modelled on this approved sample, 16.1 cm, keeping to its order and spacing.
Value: 3.3 cm
